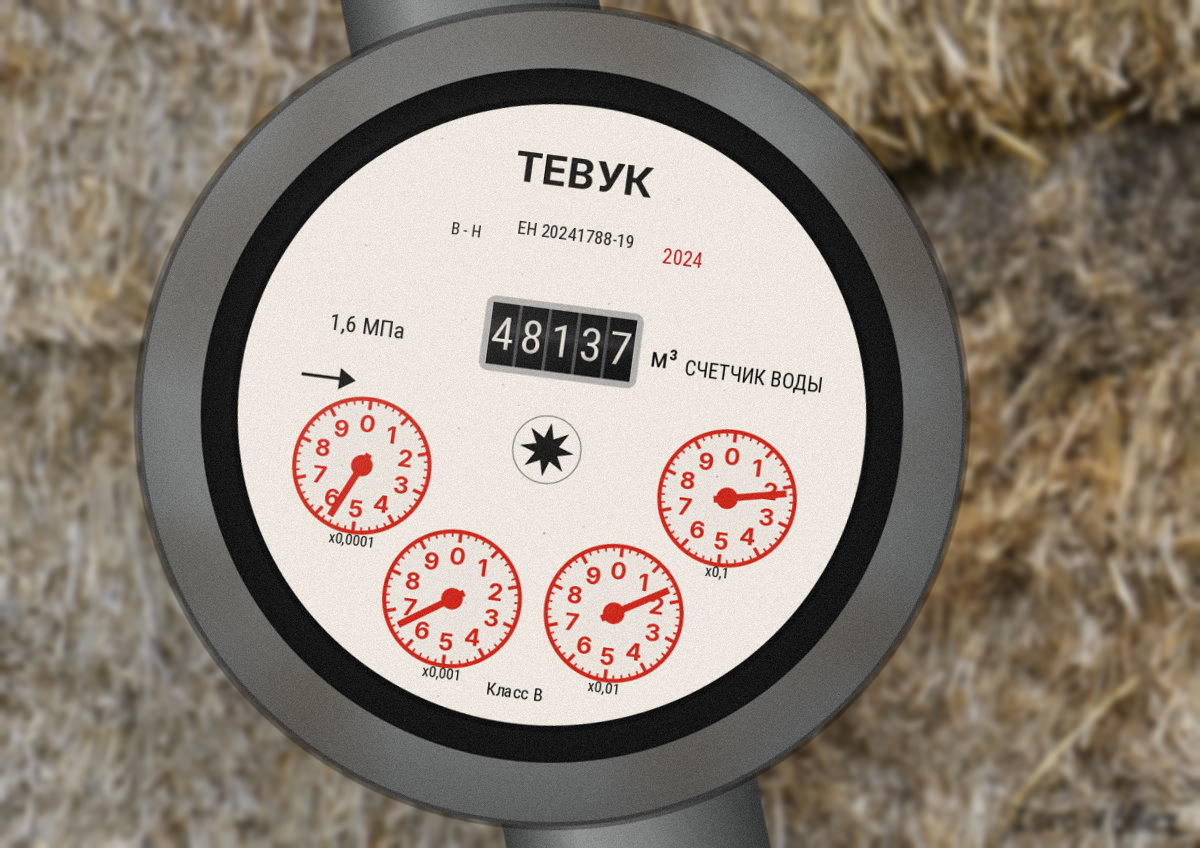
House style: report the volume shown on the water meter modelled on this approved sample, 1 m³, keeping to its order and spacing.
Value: 48137.2165 m³
